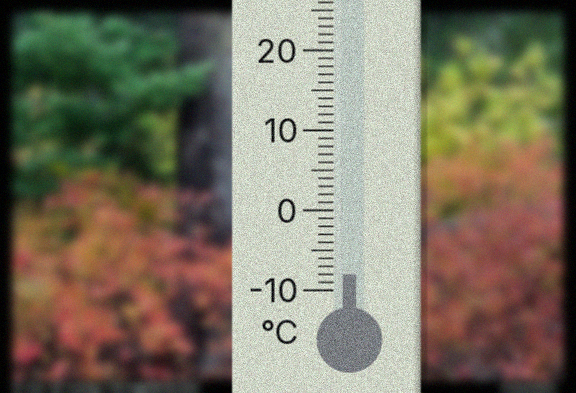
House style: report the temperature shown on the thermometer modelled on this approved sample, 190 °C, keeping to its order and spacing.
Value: -8 °C
